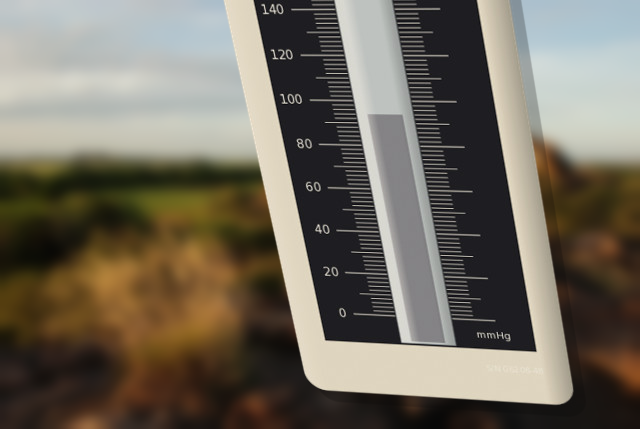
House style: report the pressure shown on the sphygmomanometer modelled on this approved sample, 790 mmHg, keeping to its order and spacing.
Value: 94 mmHg
